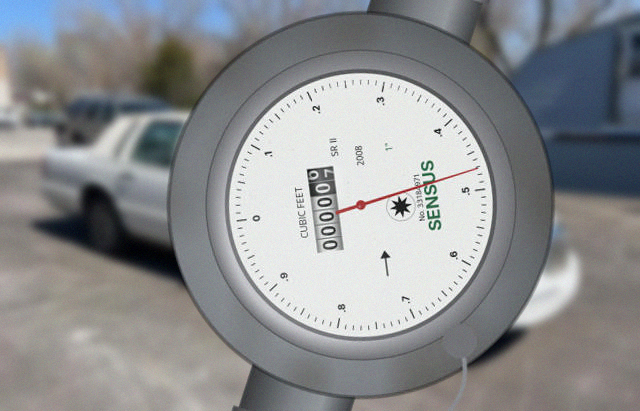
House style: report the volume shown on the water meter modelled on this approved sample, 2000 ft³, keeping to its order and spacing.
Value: 6.47 ft³
